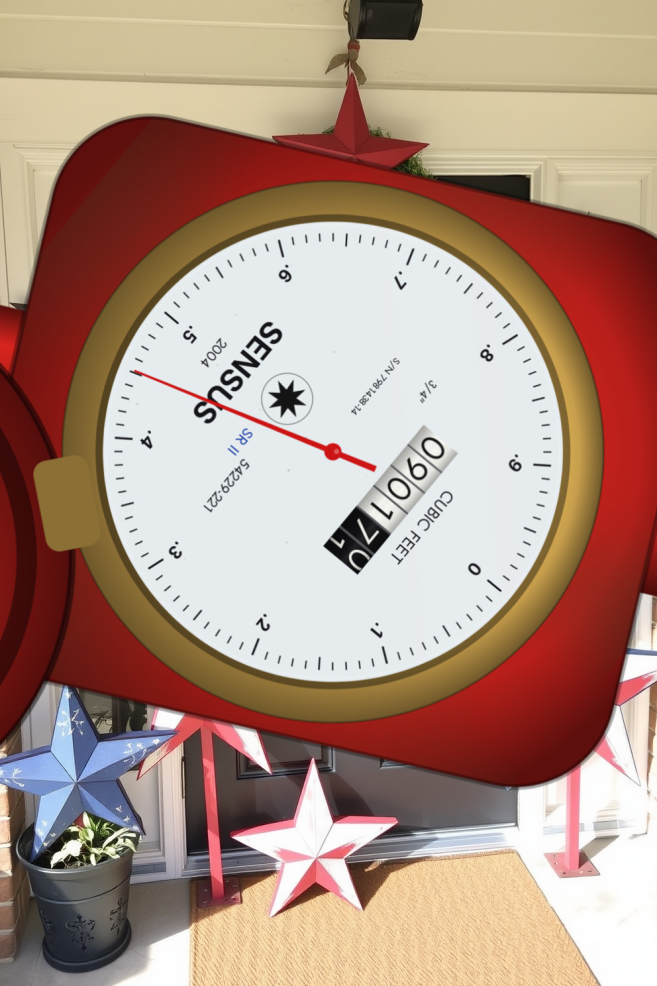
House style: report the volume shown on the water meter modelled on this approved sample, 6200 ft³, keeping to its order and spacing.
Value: 90170.45 ft³
